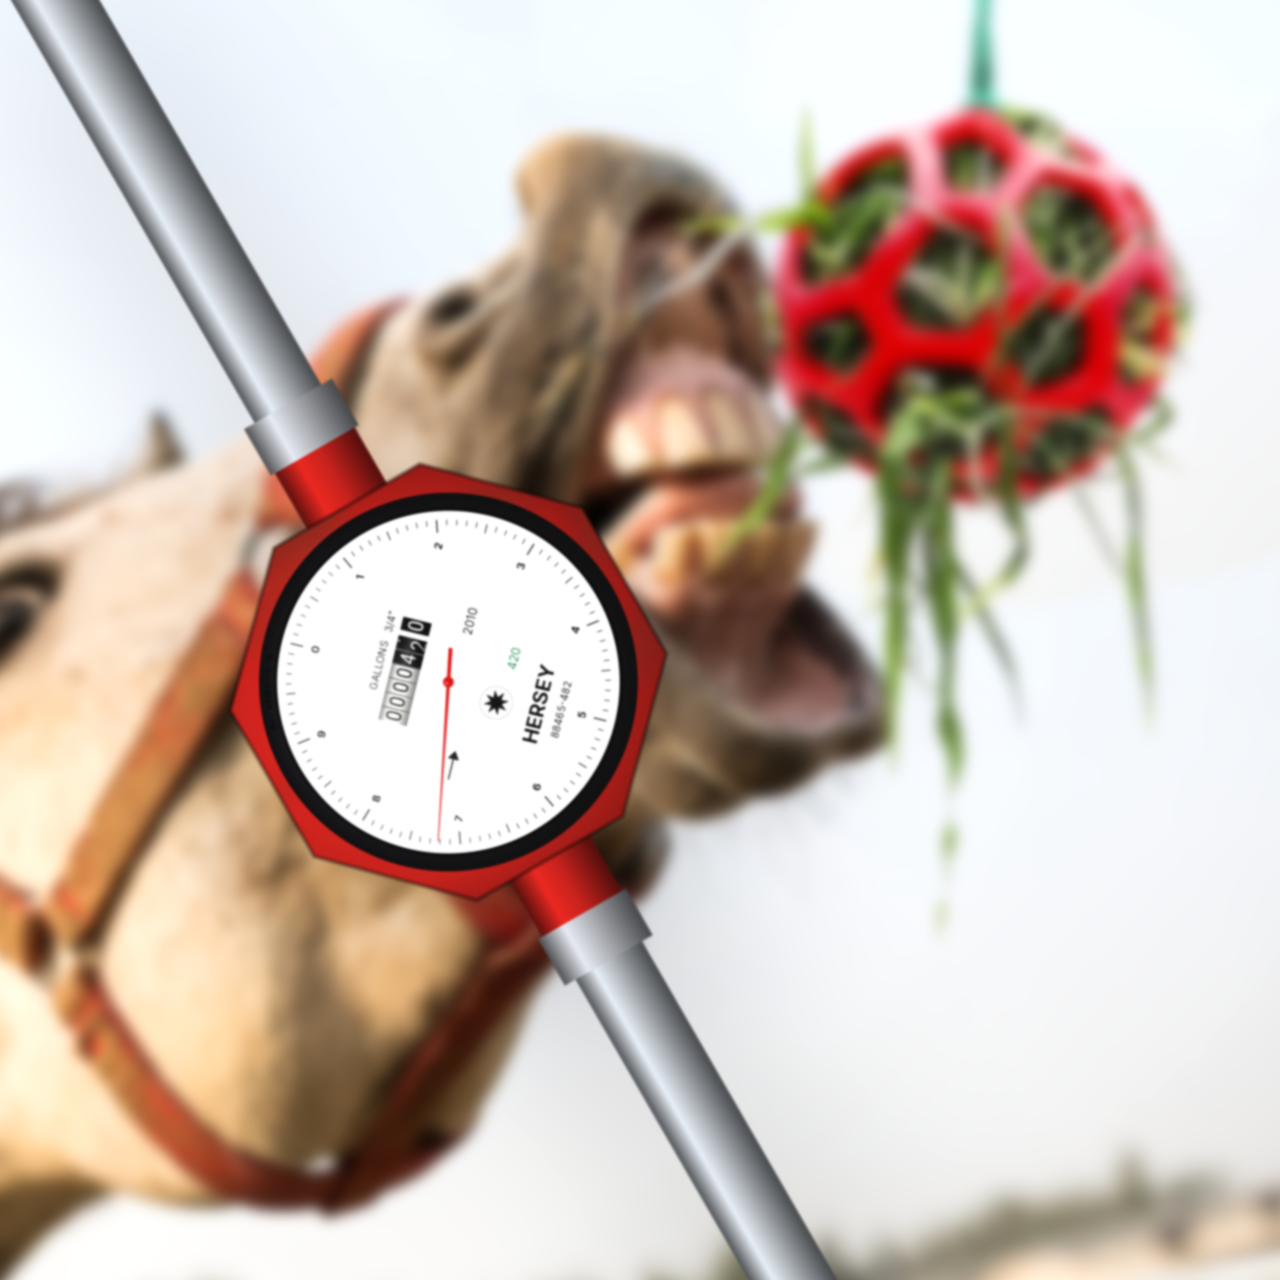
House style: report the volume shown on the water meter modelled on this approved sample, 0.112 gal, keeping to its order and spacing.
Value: 417.2 gal
